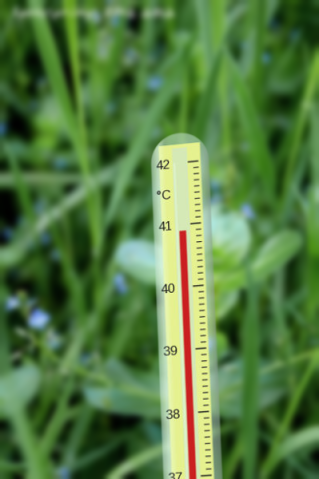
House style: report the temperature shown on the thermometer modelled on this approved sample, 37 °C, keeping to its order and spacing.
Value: 40.9 °C
